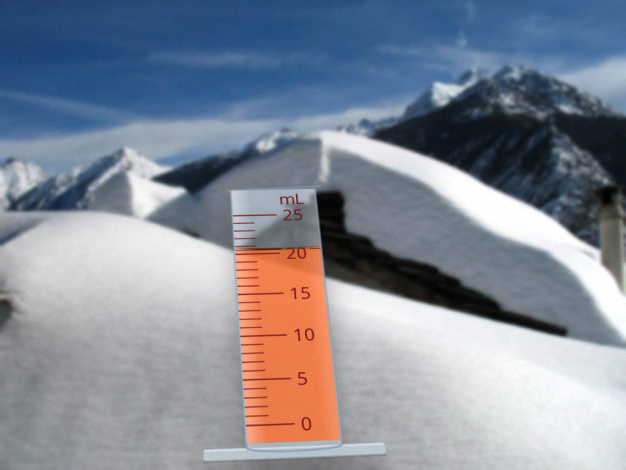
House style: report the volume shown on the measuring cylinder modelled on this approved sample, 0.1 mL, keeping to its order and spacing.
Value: 20.5 mL
